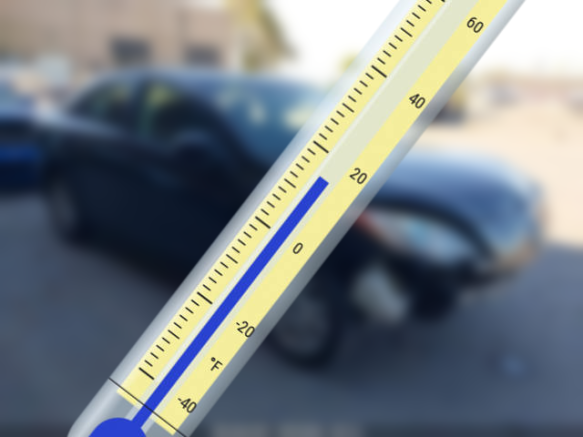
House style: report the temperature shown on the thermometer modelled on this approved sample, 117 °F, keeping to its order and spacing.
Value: 15 °F
